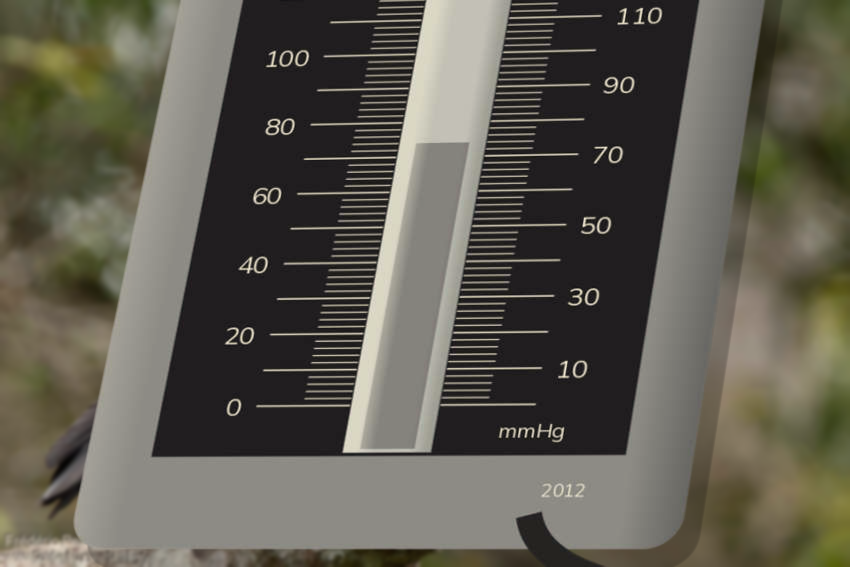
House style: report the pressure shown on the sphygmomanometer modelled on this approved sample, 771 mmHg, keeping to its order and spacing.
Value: 74 mmHg
